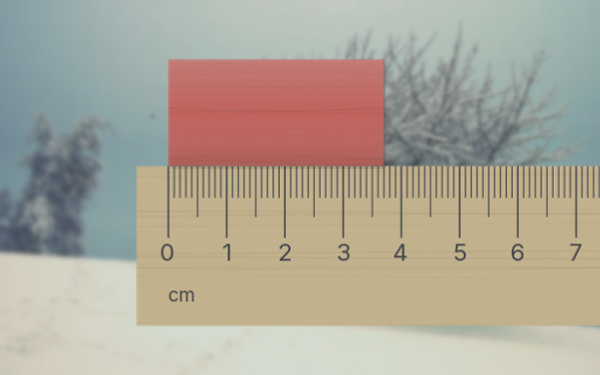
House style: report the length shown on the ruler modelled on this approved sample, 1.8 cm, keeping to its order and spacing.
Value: 3.7 cm
